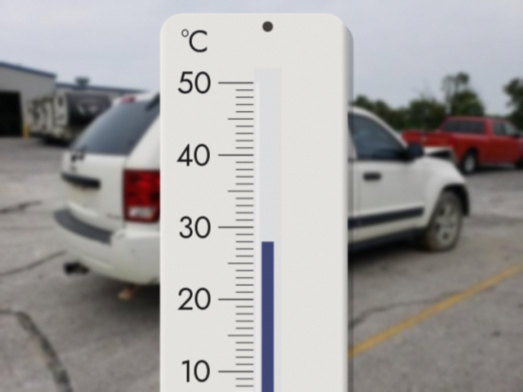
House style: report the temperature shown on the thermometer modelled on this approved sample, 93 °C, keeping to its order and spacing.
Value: 28 °C
